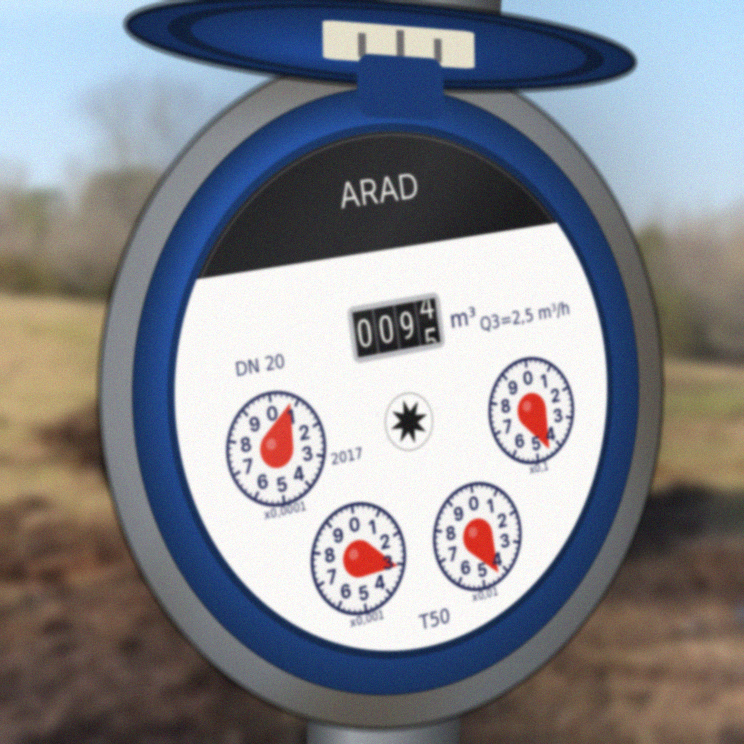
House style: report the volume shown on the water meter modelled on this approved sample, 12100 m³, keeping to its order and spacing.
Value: 94.4430 m³
